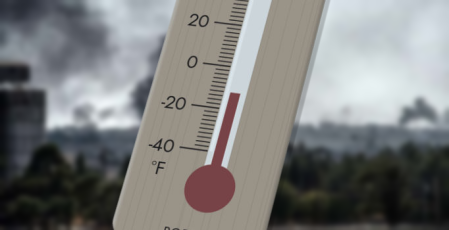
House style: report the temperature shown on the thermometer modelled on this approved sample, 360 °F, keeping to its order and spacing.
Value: -12 °F
